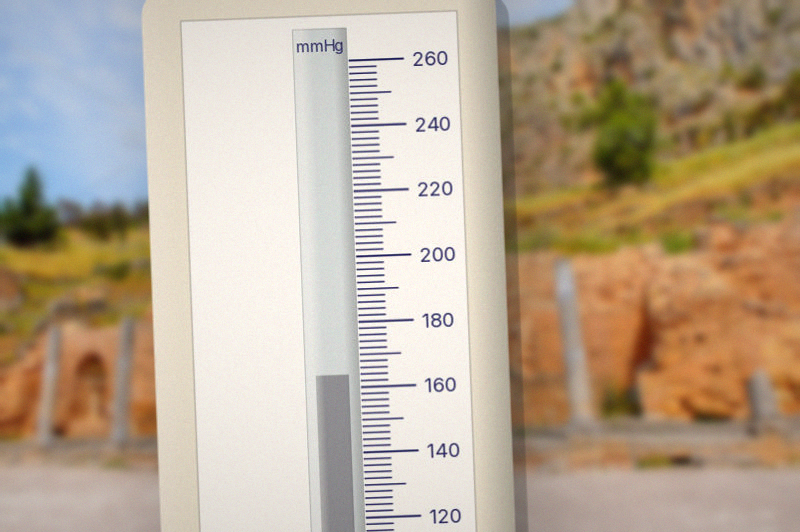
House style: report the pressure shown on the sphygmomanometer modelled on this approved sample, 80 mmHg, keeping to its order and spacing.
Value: 164 mmHg
